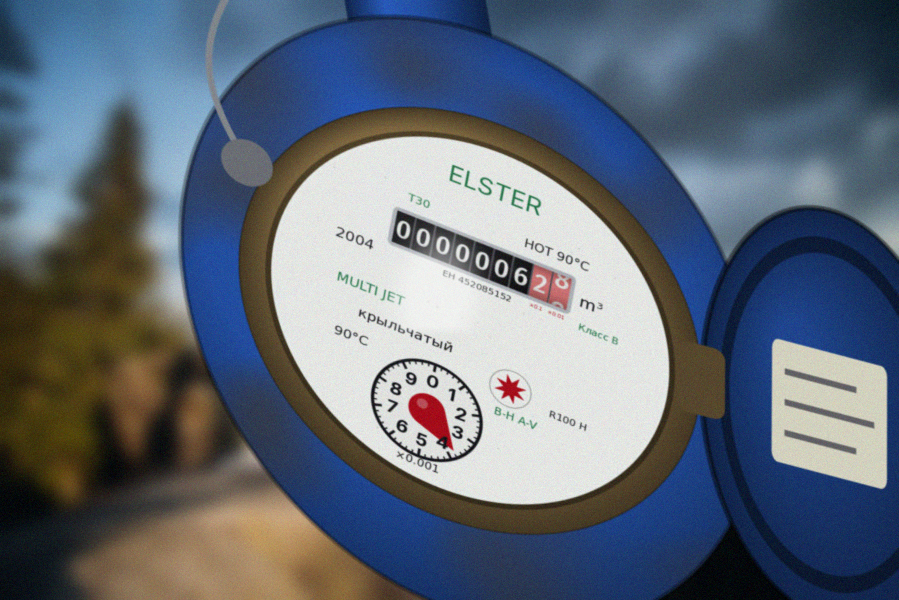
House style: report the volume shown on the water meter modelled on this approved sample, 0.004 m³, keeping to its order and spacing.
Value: 6.283 m³
